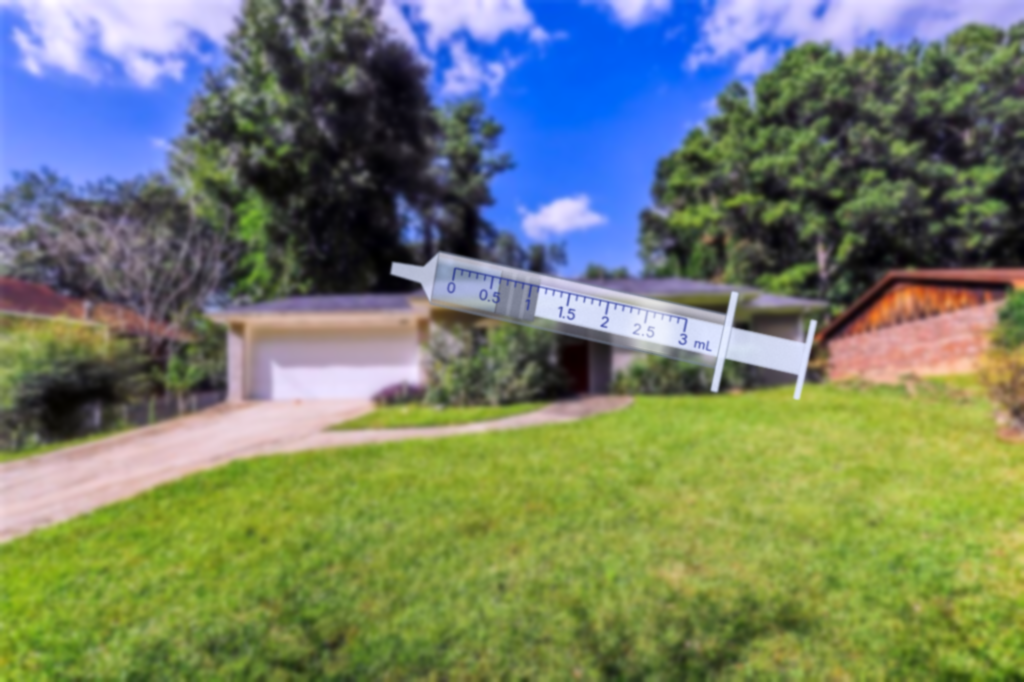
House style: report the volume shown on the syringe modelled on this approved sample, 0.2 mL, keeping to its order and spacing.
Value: 0.6 mL
